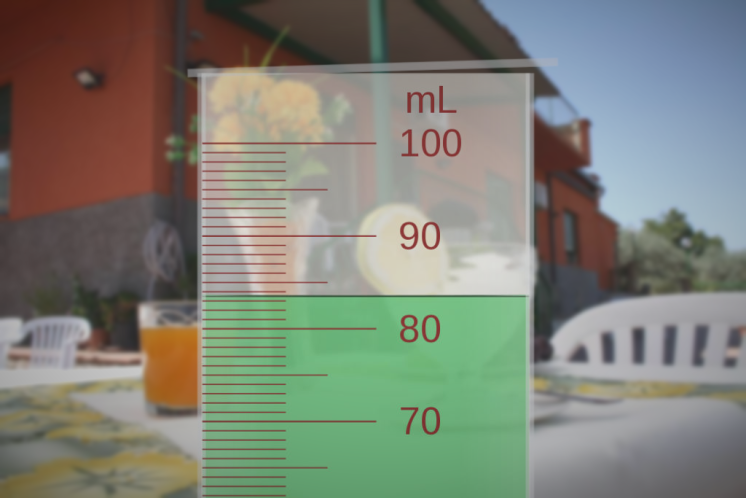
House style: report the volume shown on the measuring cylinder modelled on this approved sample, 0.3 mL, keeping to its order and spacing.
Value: 83.5 mL
